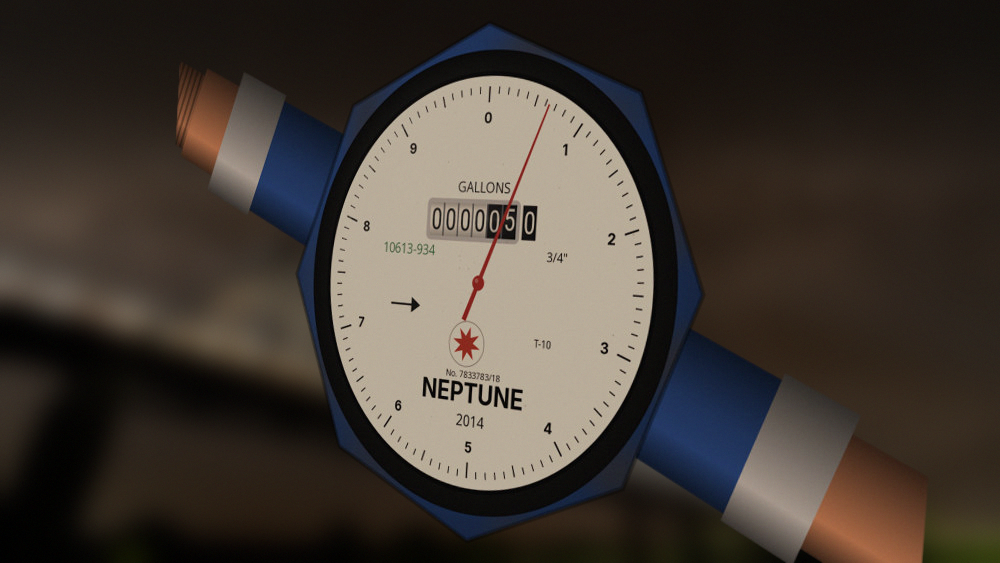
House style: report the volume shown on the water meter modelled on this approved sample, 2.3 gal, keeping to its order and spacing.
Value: 50.6 gal
